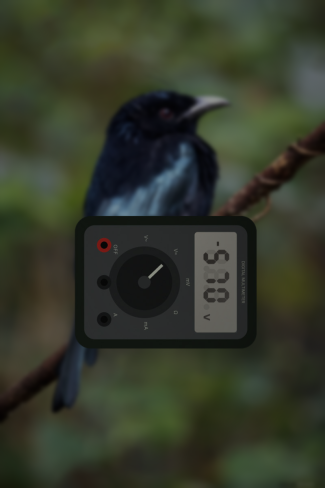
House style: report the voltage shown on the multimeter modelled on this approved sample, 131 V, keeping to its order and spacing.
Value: -570 V
